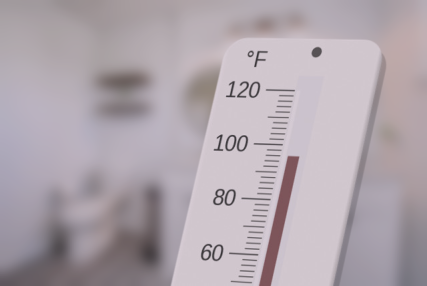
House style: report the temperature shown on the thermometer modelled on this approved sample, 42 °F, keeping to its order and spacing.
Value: 96 °F
